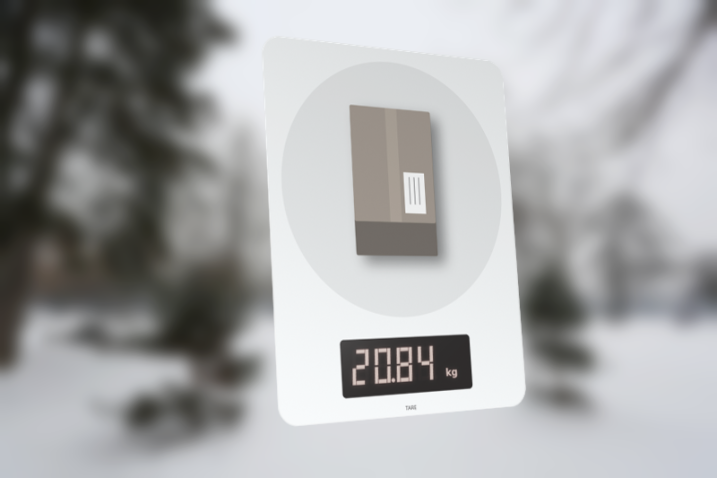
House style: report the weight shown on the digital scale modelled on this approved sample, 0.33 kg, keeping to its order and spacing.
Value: 20.84 kg
